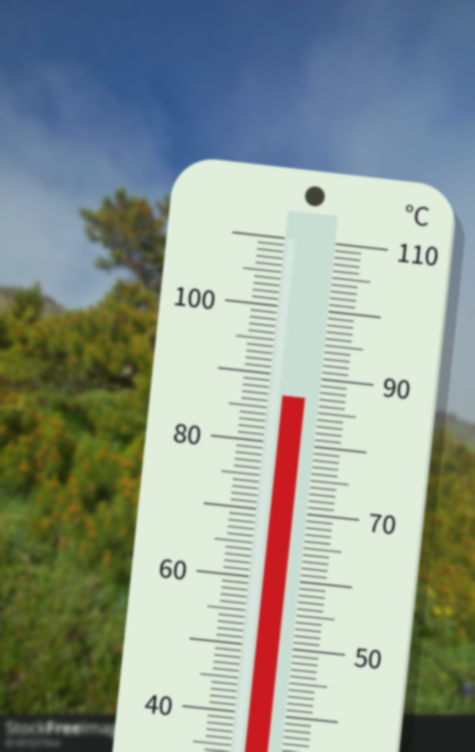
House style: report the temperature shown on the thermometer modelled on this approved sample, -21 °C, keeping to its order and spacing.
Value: 87 °C
